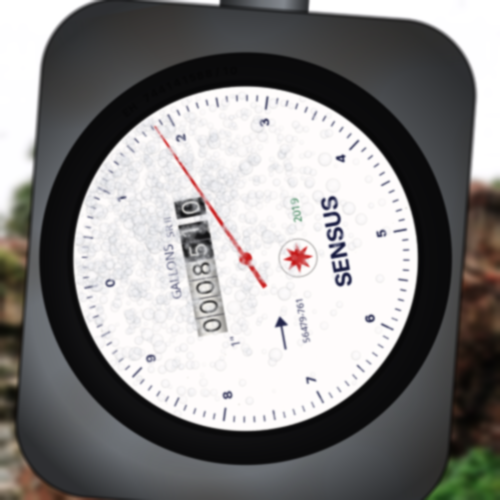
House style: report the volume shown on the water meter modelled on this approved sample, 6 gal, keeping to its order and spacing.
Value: 8511.8 gal
